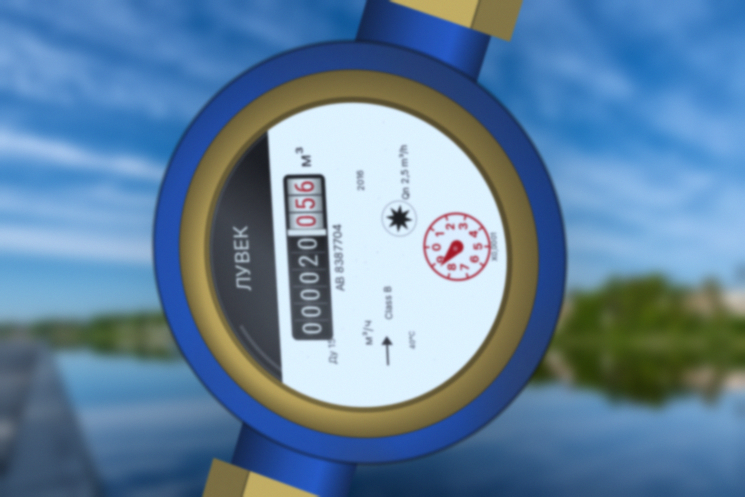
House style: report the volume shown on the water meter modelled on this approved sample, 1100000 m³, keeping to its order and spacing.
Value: 20.0568 m³
